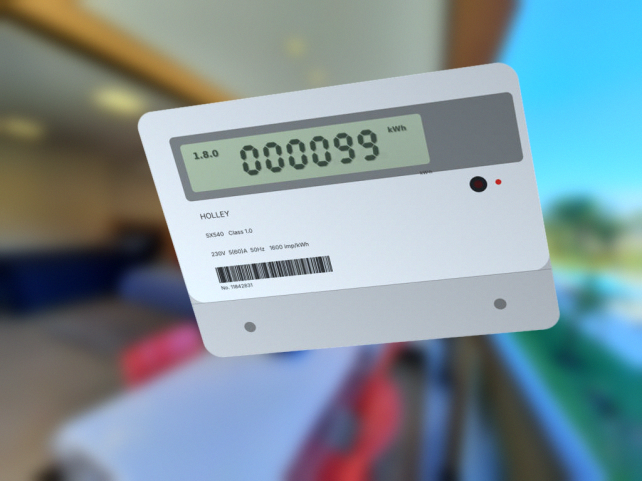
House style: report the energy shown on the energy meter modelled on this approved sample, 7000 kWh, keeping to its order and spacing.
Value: 99 kWh
